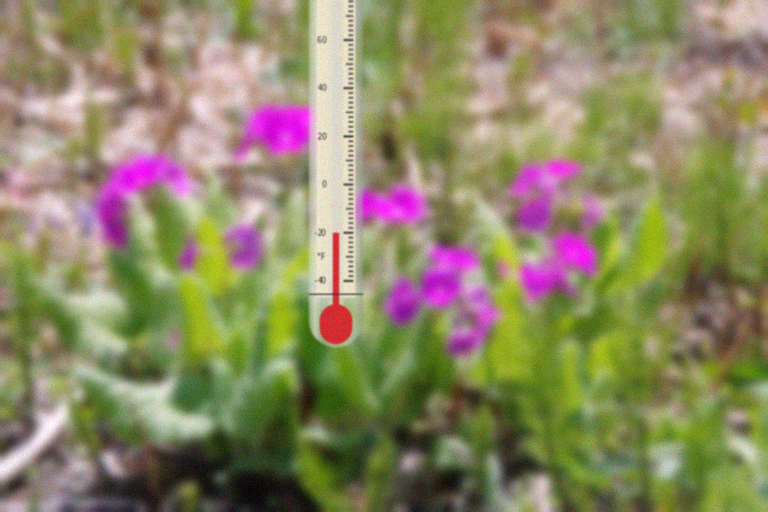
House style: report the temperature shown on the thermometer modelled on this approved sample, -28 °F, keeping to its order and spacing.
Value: -20 °F
